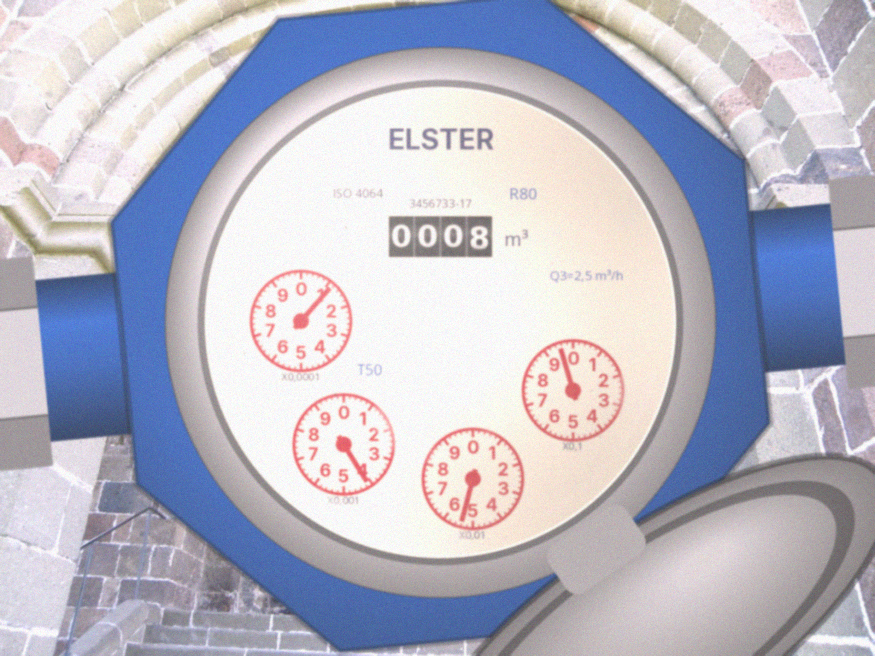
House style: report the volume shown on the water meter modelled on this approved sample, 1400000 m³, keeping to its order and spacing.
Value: 7.9541 m³
